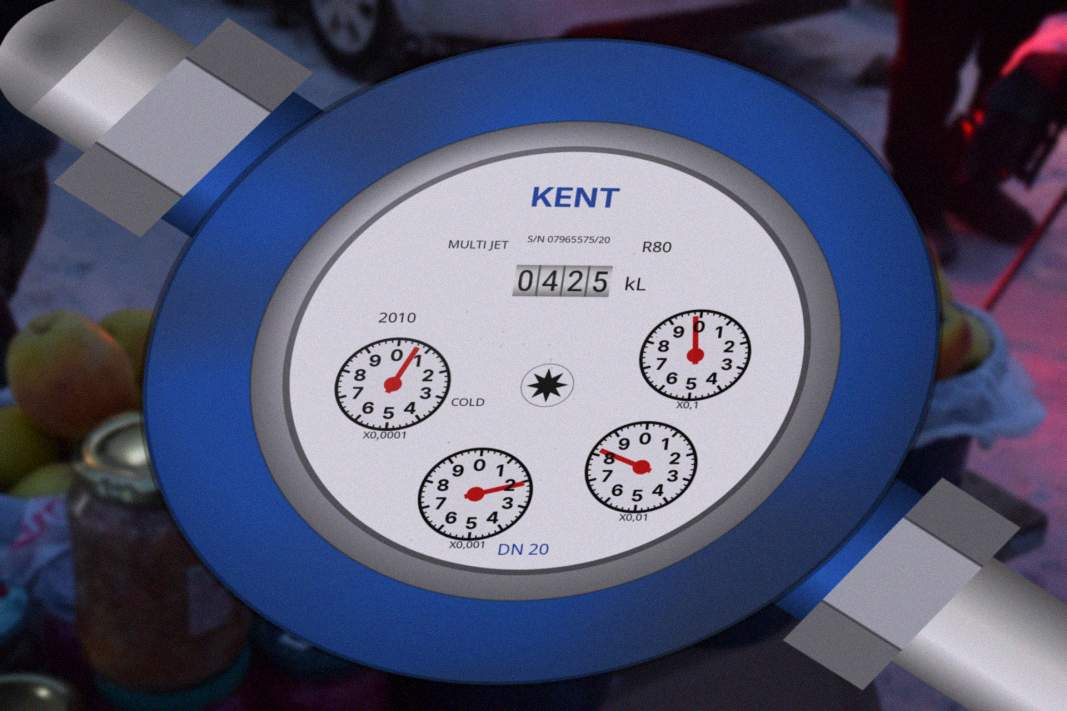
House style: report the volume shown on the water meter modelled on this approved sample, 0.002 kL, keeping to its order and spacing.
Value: 424.9820 kL
